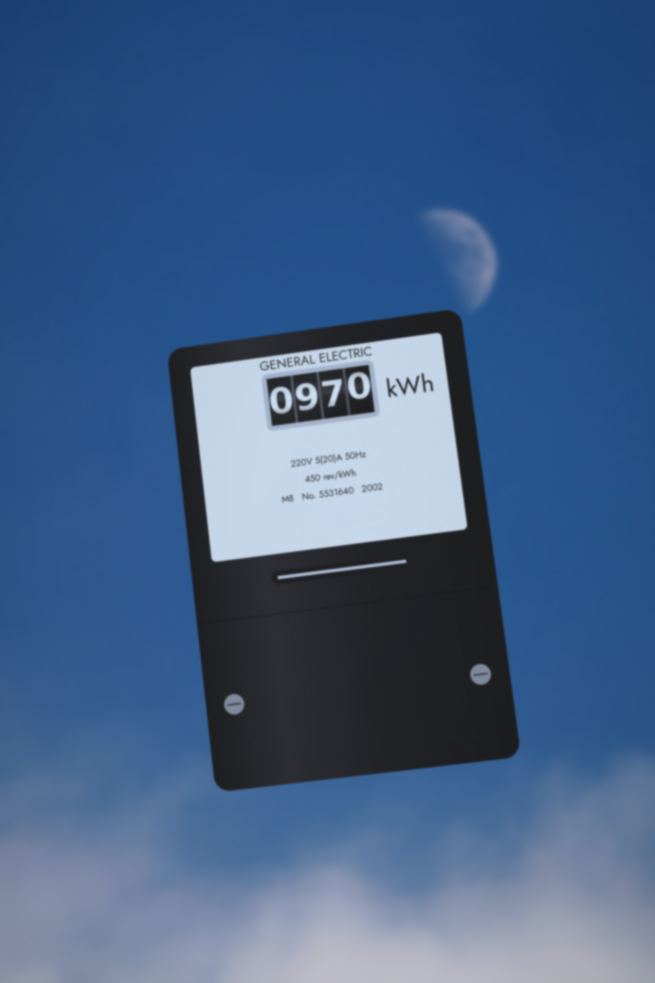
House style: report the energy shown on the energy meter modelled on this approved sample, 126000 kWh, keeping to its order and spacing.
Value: 970 kWh
